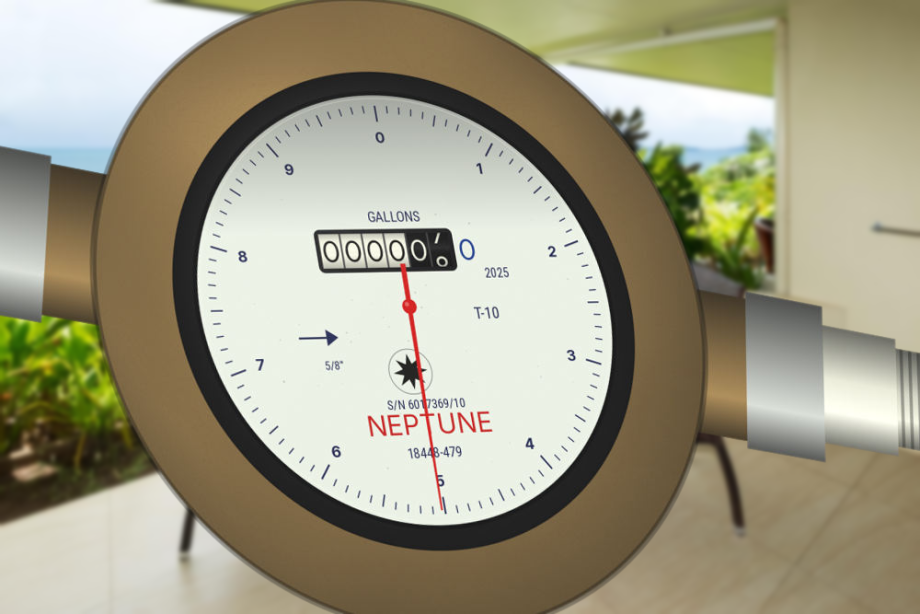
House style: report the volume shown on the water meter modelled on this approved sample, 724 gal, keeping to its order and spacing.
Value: 75.0 gal
